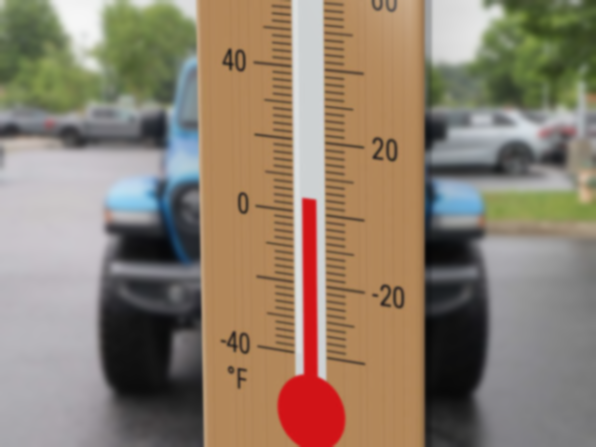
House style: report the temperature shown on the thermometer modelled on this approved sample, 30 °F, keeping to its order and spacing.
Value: 4 °F
